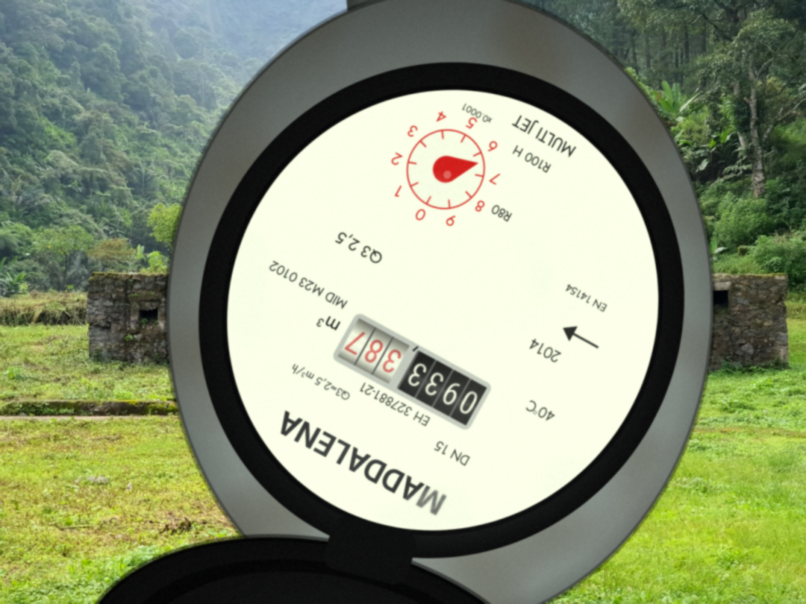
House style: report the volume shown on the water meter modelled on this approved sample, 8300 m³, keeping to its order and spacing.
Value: 933.3876 m³
